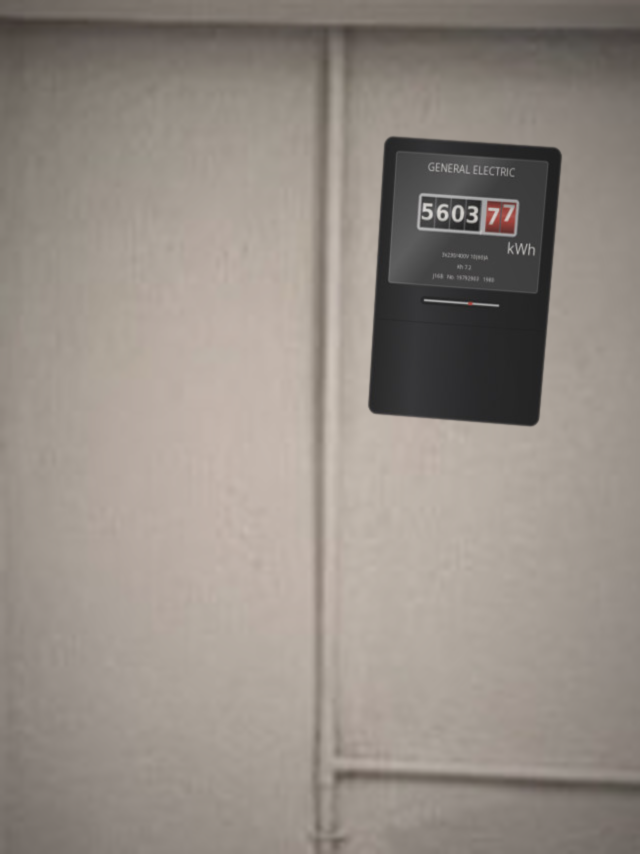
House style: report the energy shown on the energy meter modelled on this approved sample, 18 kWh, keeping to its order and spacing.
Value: 5603.77 kWh
